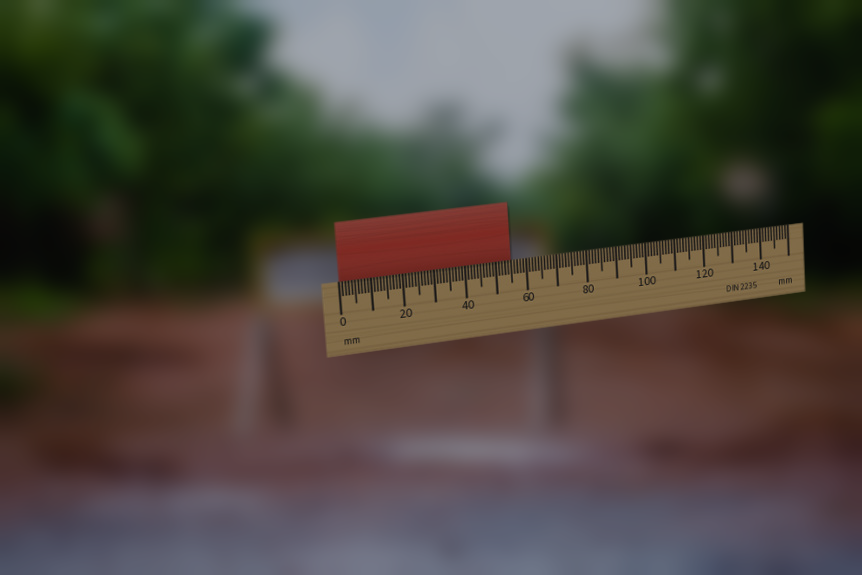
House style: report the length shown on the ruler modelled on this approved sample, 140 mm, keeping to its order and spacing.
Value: 55 mm
